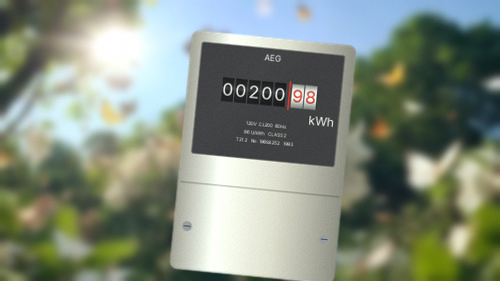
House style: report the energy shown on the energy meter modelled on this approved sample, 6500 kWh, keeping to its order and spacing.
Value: 200.98 kWh
